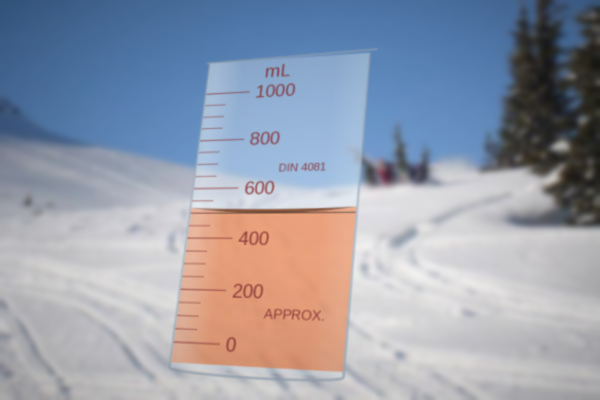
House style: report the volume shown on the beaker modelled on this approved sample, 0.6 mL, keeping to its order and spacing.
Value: 500 mL
